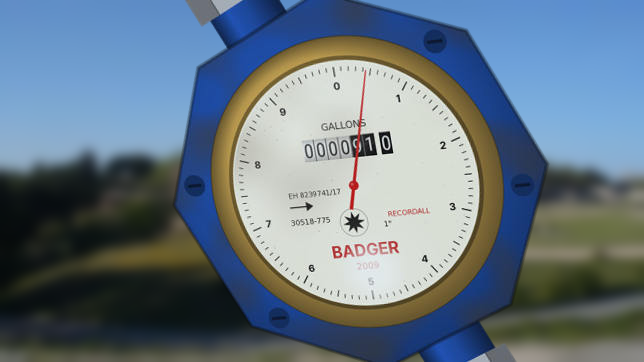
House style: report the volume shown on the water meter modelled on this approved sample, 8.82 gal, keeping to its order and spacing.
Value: 910.4 gal
